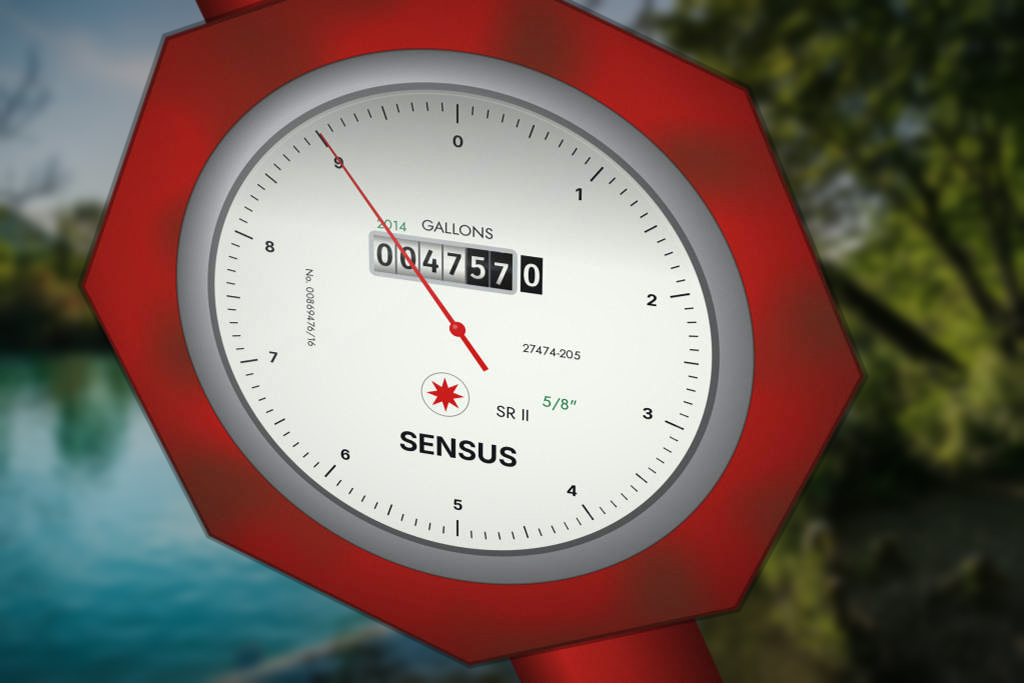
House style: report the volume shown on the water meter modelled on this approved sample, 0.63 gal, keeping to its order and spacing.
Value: 47569.0 gal
